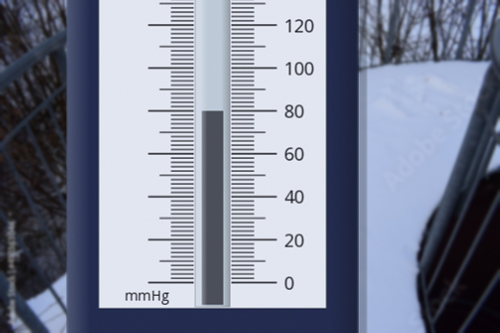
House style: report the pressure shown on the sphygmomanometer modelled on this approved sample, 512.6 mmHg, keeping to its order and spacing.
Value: 80 mmHg
